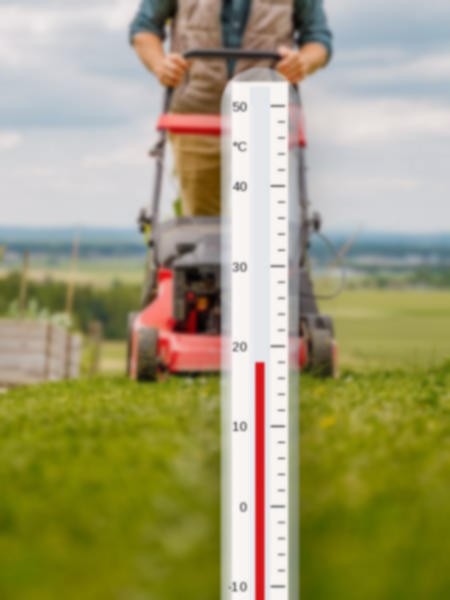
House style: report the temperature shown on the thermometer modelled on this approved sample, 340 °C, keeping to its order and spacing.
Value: 18 °C
